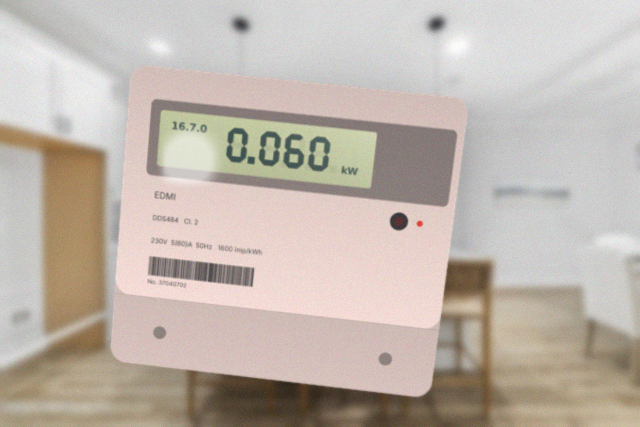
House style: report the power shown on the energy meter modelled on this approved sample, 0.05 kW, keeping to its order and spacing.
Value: 0.060 kW
